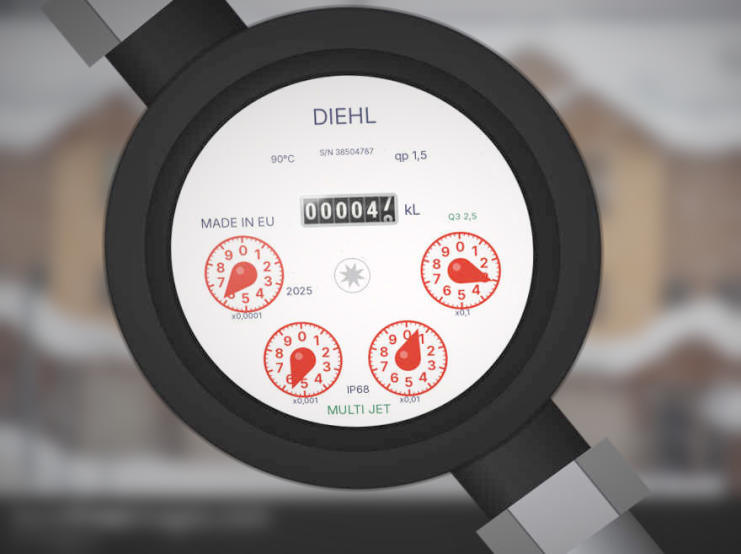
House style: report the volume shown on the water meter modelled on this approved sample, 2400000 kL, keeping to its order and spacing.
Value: 47.3056 kL
